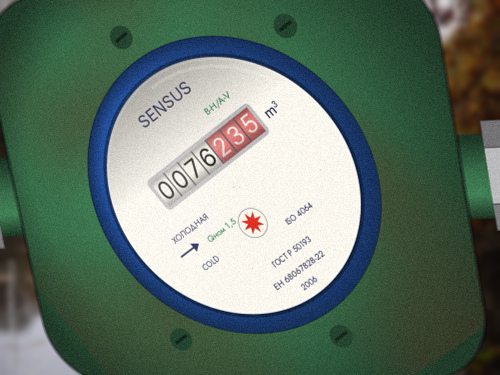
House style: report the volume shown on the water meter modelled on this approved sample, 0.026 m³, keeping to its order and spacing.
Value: 76.235 m³
